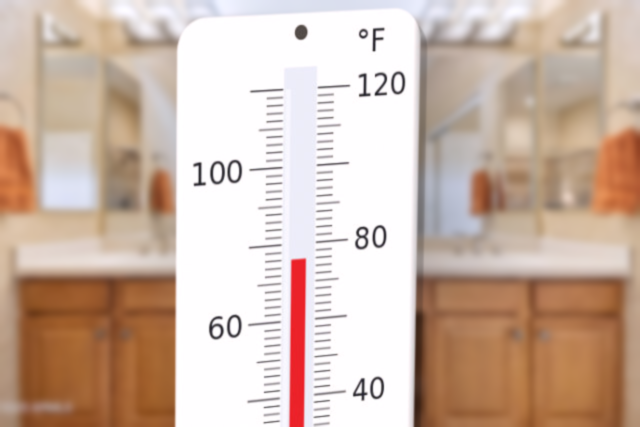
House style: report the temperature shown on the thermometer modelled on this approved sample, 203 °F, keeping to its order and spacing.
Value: 76 °F
